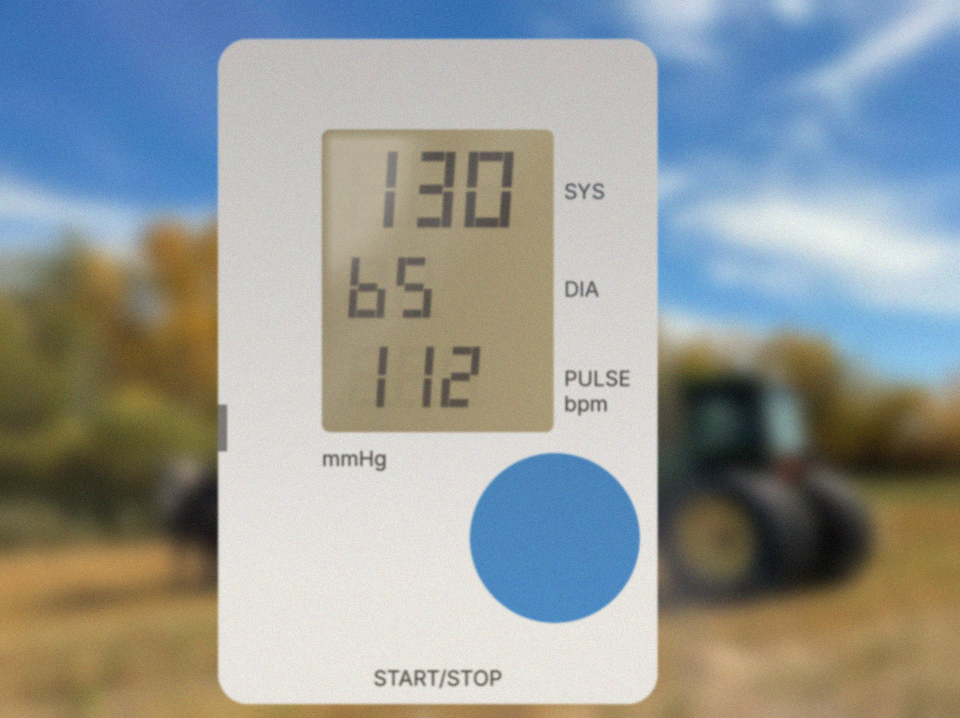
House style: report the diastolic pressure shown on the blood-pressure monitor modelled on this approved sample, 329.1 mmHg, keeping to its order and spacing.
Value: 65 mmHg
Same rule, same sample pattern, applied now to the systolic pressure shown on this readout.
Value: 130 mmHg
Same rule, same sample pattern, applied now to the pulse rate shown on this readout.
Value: 112 bpm
